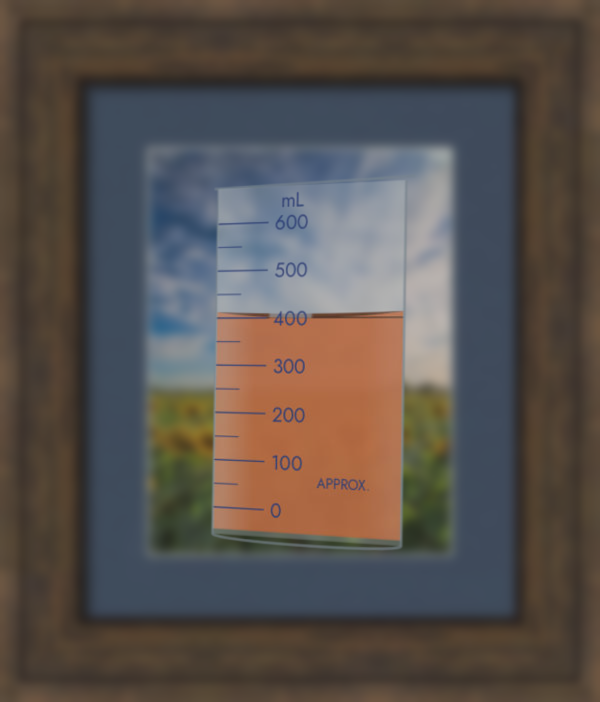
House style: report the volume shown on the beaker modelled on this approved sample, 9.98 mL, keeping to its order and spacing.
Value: 400 mL
